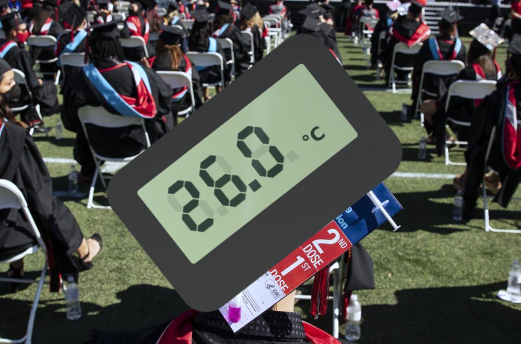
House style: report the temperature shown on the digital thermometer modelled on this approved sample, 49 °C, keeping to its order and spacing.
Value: 26.0 °C
